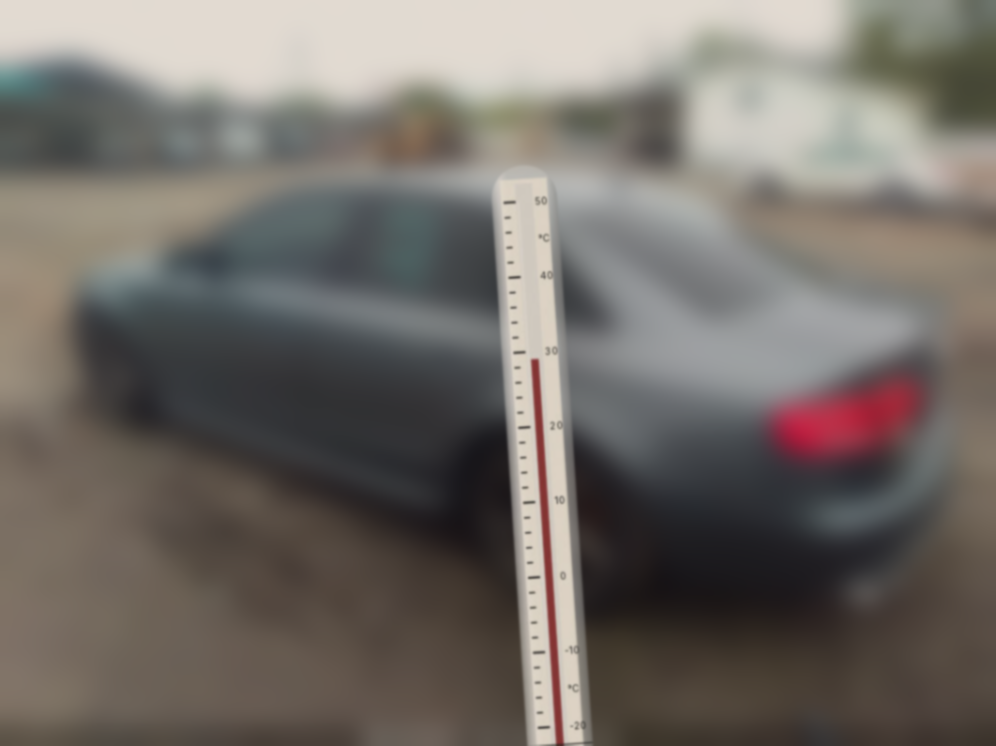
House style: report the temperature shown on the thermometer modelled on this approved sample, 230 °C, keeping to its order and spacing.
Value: 29 °C
